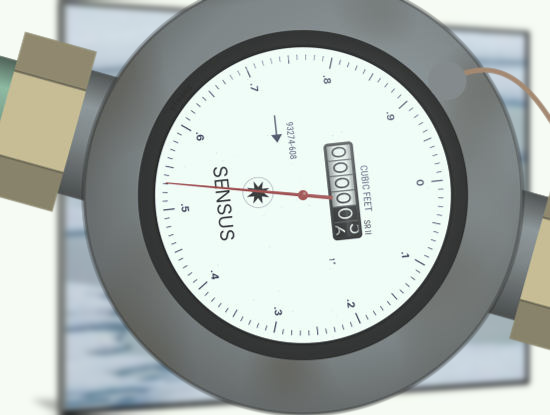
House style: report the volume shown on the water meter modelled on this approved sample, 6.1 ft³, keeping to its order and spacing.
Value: 5.53 ft³
